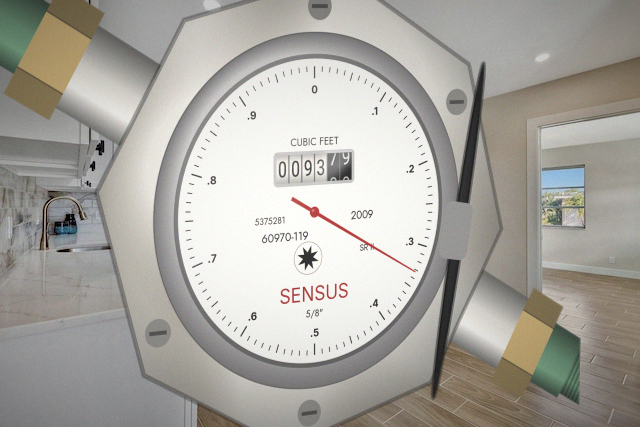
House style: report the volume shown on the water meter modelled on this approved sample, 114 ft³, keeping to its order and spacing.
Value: 9379.33 ft³
